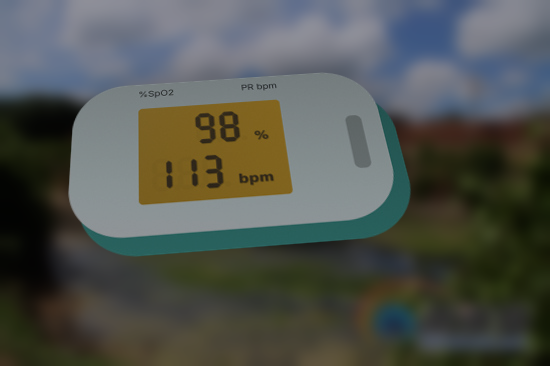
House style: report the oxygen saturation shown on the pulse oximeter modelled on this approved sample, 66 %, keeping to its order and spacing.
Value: 98 %
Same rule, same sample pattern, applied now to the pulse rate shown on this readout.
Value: 113 bpm
